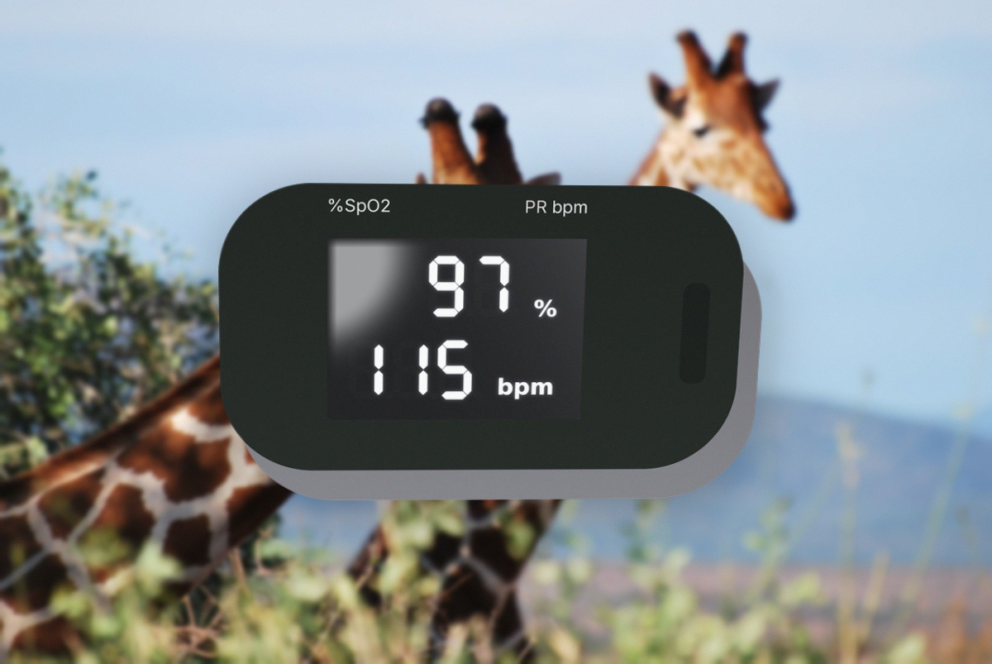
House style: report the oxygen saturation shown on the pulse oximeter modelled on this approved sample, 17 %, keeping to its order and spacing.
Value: 97 %
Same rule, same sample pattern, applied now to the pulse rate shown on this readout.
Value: 115 bpm
